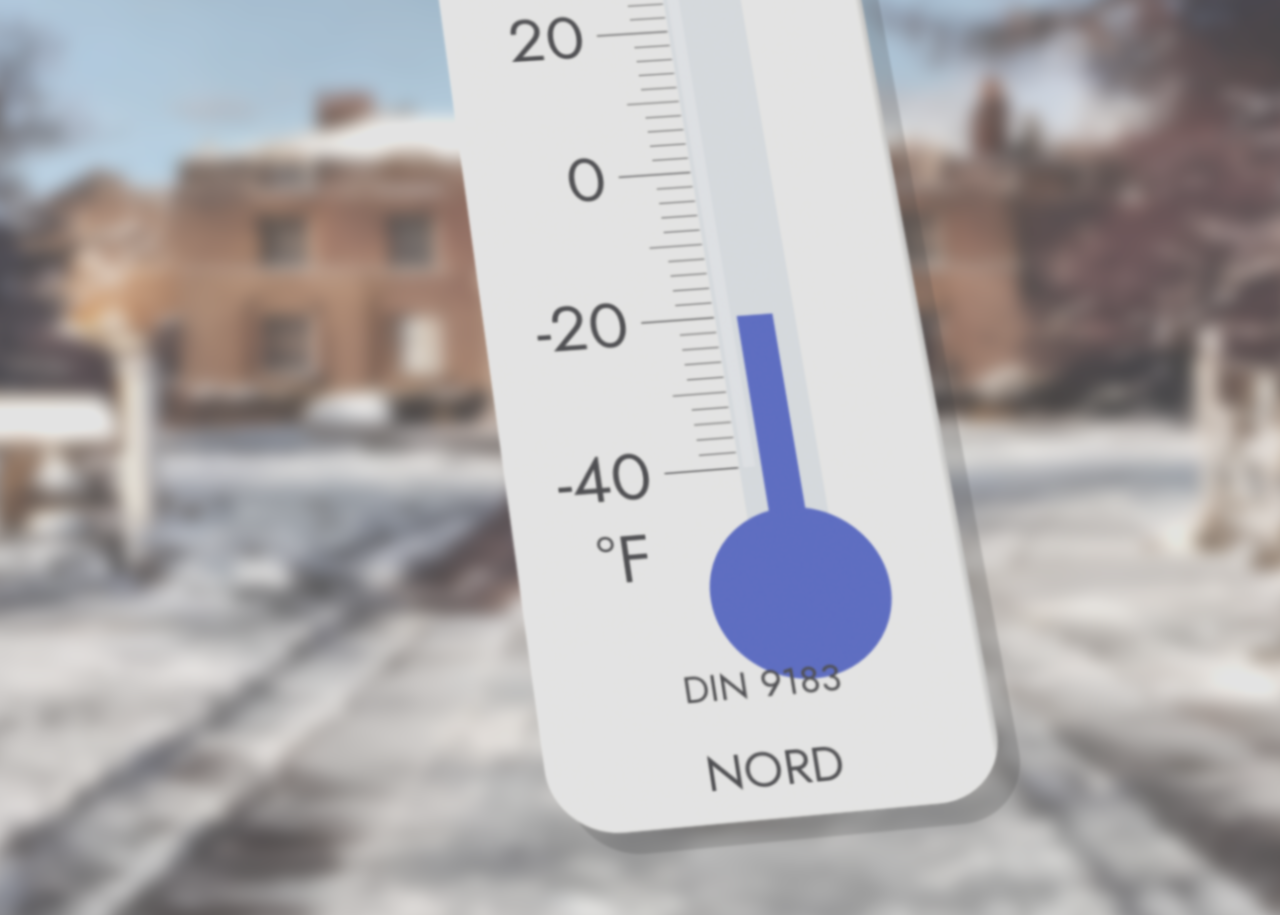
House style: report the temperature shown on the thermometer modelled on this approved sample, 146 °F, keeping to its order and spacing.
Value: -20 °F
